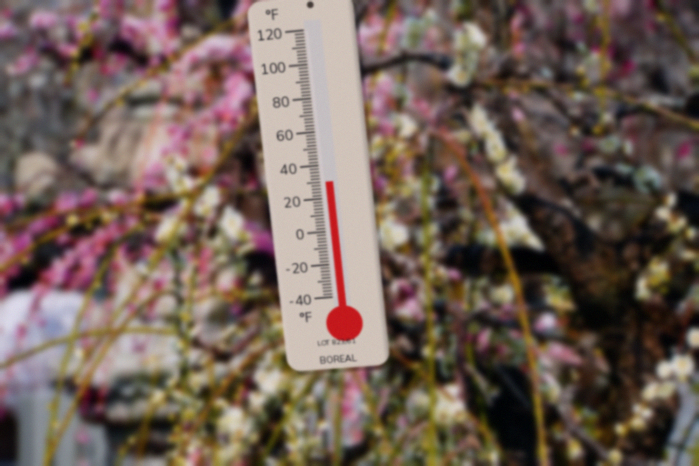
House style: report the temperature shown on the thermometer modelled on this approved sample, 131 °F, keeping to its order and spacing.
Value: 30 °F
